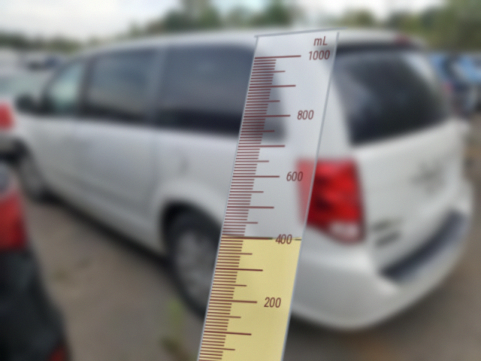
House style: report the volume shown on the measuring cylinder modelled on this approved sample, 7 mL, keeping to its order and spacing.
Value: 400 mL
